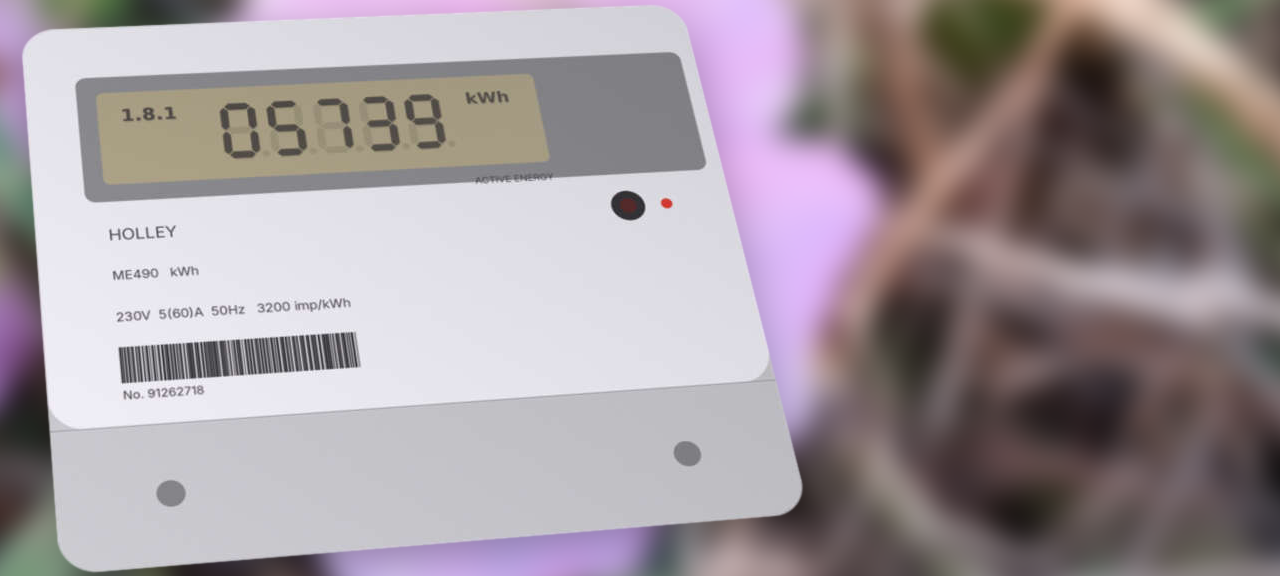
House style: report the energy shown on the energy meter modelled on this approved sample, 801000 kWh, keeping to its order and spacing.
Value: 5739 kWh
